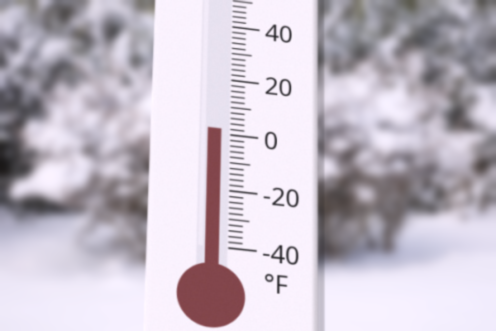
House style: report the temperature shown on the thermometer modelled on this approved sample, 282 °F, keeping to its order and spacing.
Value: 2 °F
